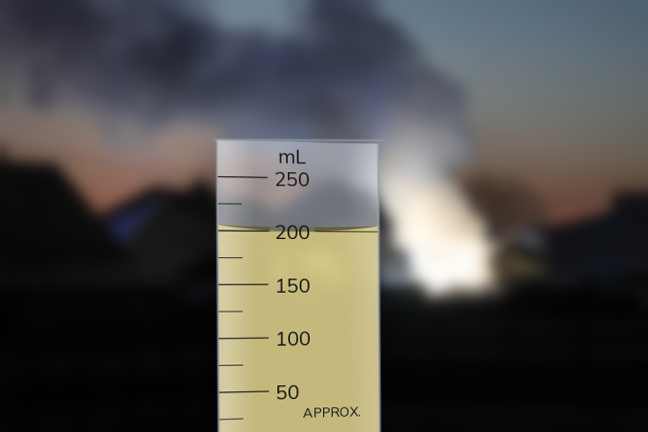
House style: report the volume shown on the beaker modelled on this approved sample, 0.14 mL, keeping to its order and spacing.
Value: 200 mL
